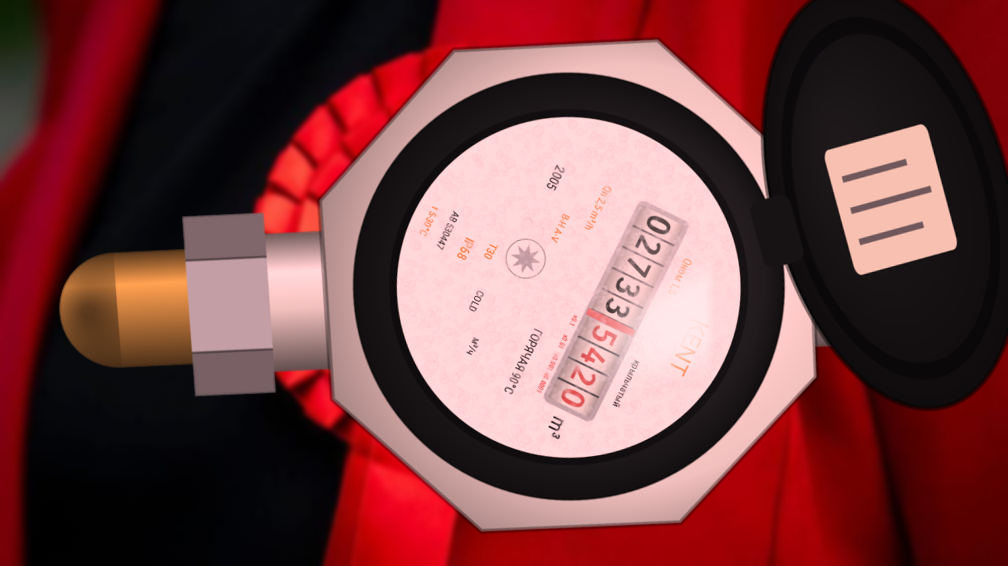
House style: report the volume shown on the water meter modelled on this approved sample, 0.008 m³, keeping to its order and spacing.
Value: 2733.5420 m³
